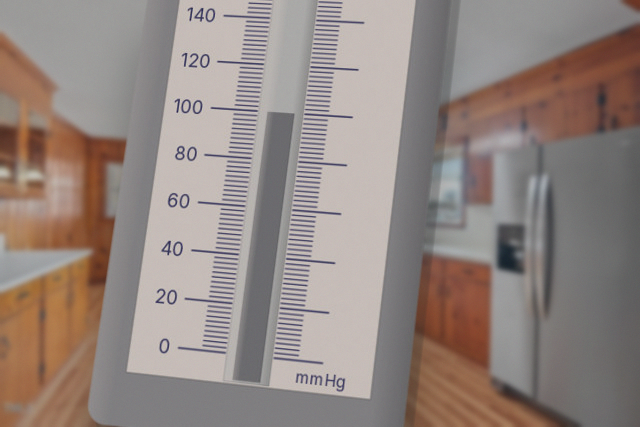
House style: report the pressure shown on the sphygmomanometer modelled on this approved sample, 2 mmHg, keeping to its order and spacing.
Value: 100 mmHg
